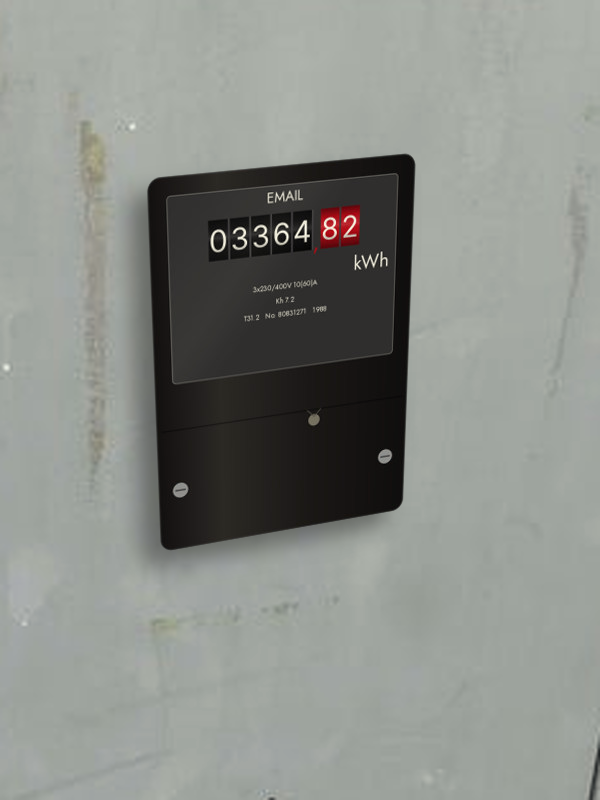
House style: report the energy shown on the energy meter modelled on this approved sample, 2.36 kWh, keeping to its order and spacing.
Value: 3364.82 kWh
